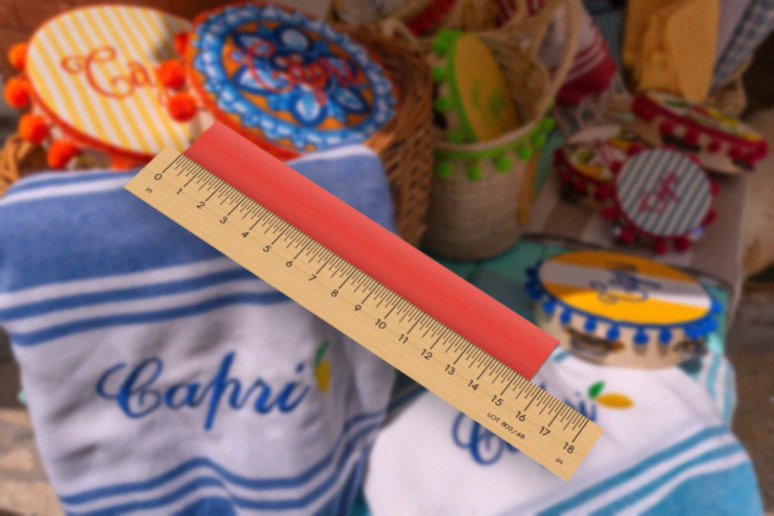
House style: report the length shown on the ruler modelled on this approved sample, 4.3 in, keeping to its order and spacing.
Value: 15.5 in
